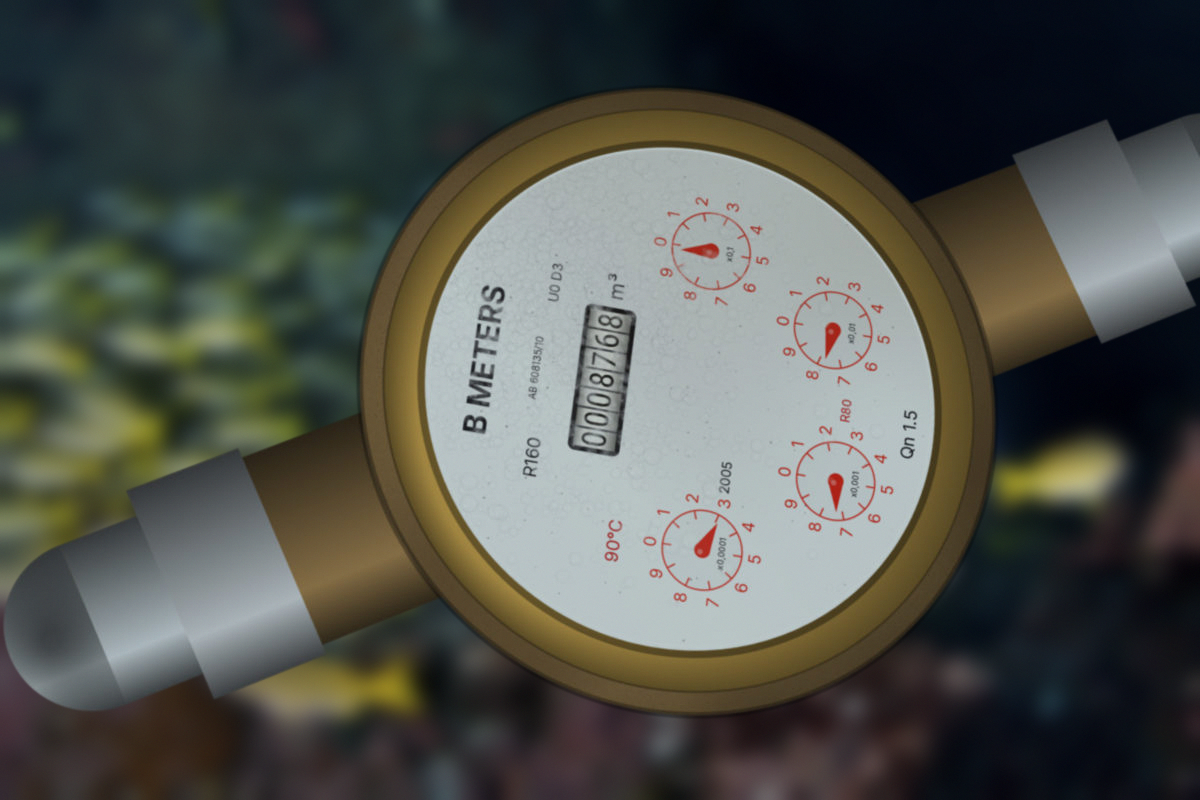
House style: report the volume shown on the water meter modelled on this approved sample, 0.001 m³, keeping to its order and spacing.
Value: 8767.9773 m³
